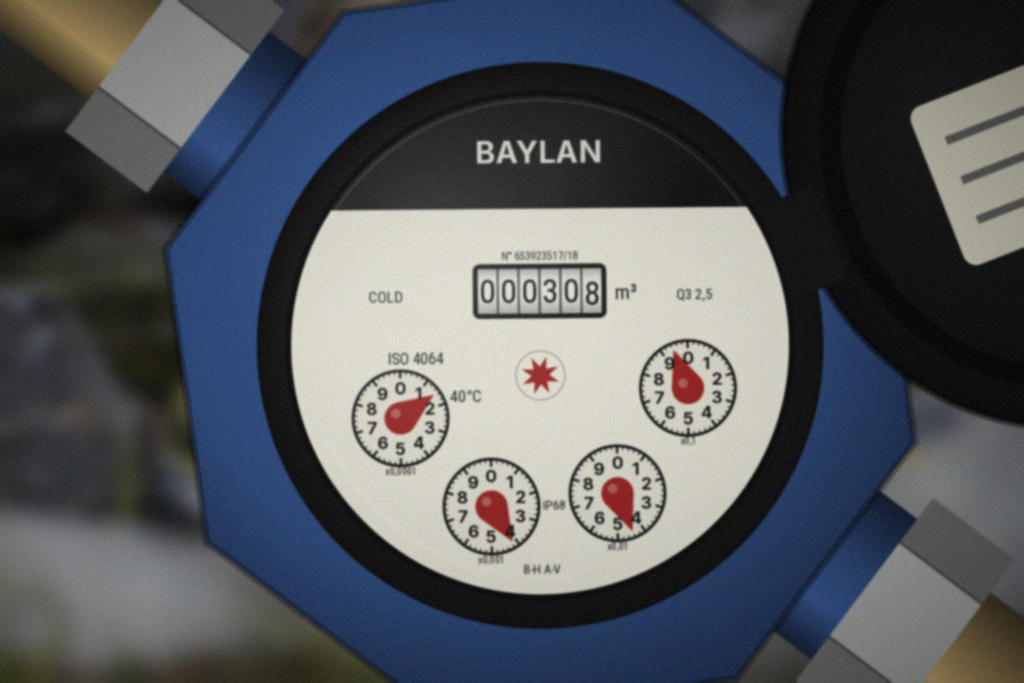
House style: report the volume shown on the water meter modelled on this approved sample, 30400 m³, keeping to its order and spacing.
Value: 307.9441 m³
